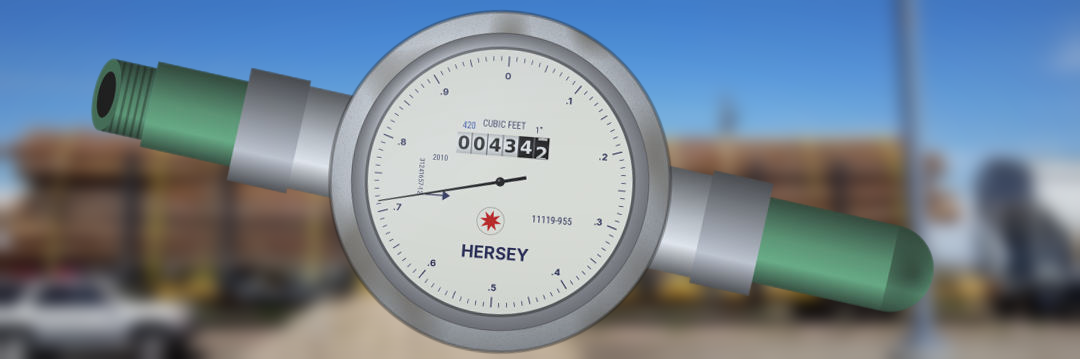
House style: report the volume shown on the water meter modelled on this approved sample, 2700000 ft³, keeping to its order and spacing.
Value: 4341.71 ft³
